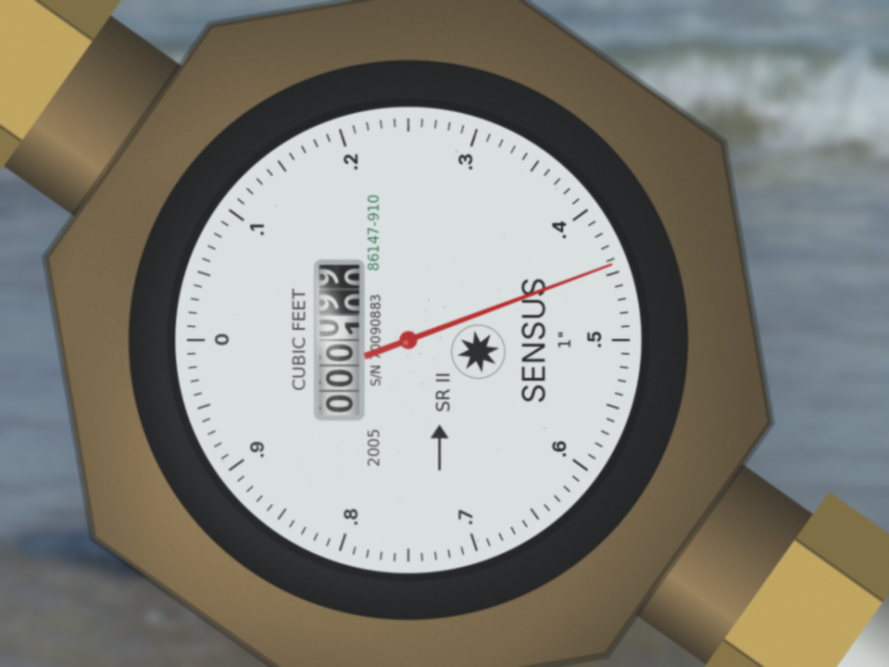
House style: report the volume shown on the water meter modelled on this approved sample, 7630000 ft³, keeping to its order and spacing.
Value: 99.44 ft³
